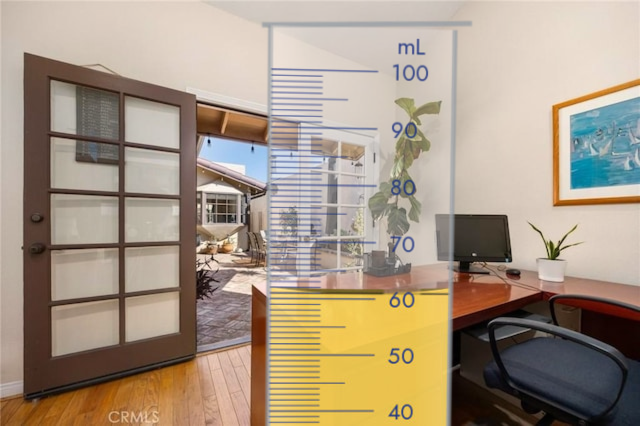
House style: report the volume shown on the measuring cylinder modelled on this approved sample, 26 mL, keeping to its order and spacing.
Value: 61 mL
